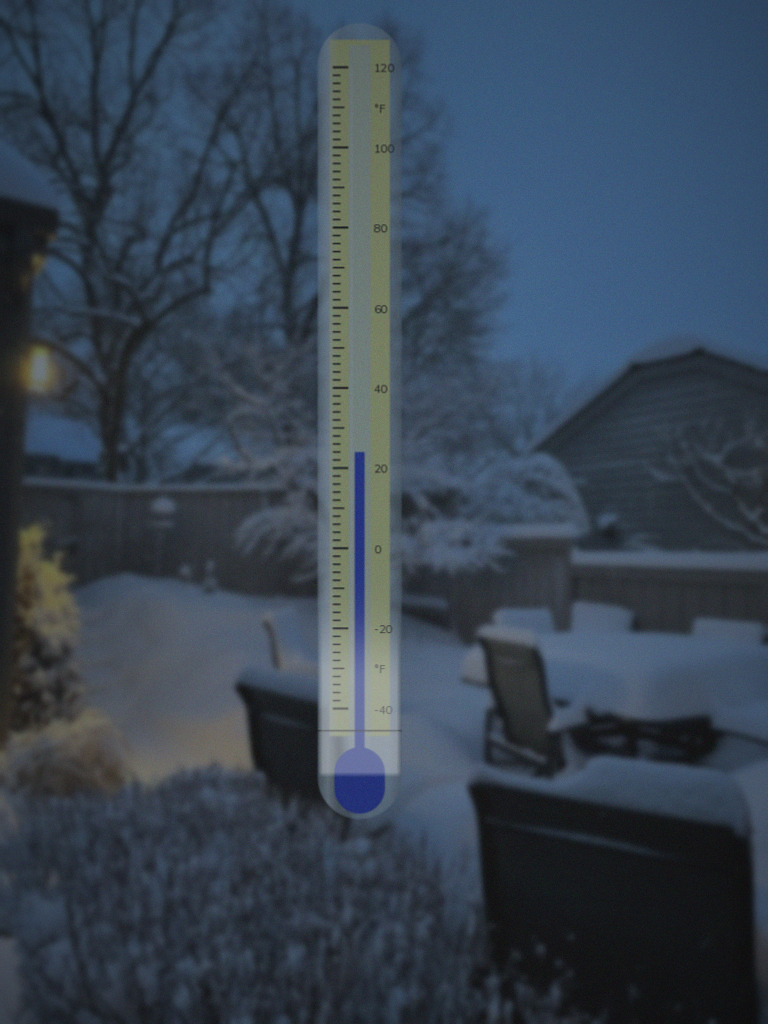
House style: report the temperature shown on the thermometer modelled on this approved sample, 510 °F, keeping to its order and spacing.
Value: 24 °F
